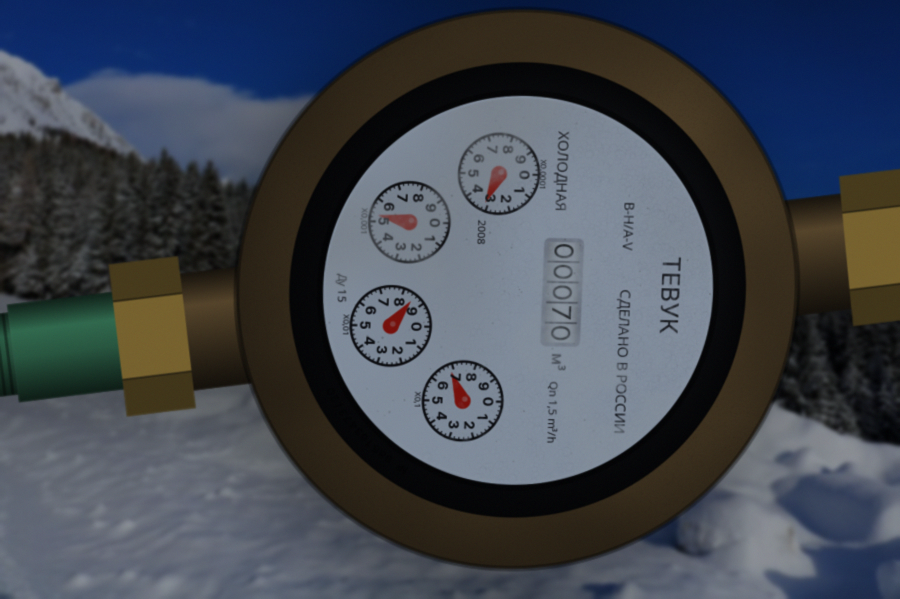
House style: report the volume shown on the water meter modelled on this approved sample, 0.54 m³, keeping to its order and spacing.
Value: 70.6853 m³
